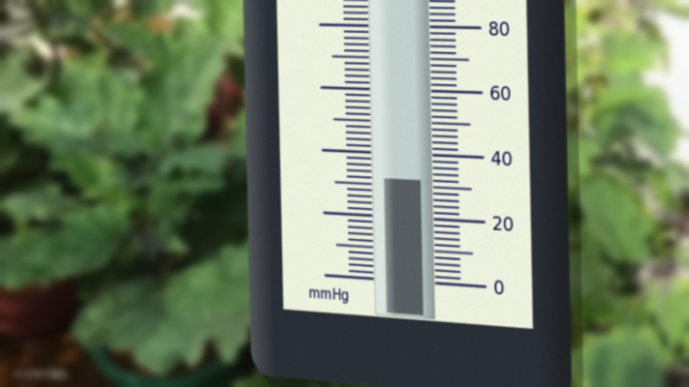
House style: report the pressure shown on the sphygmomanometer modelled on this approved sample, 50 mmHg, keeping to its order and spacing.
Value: 32 mmHg
